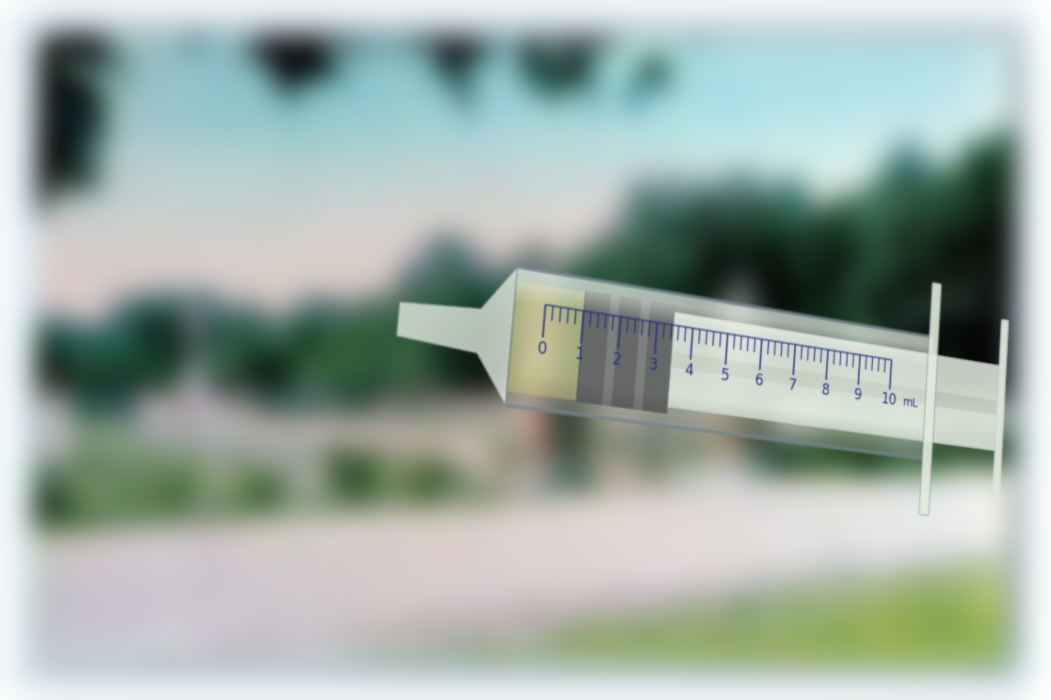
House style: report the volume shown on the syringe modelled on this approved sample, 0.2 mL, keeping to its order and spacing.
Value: 1 mL
